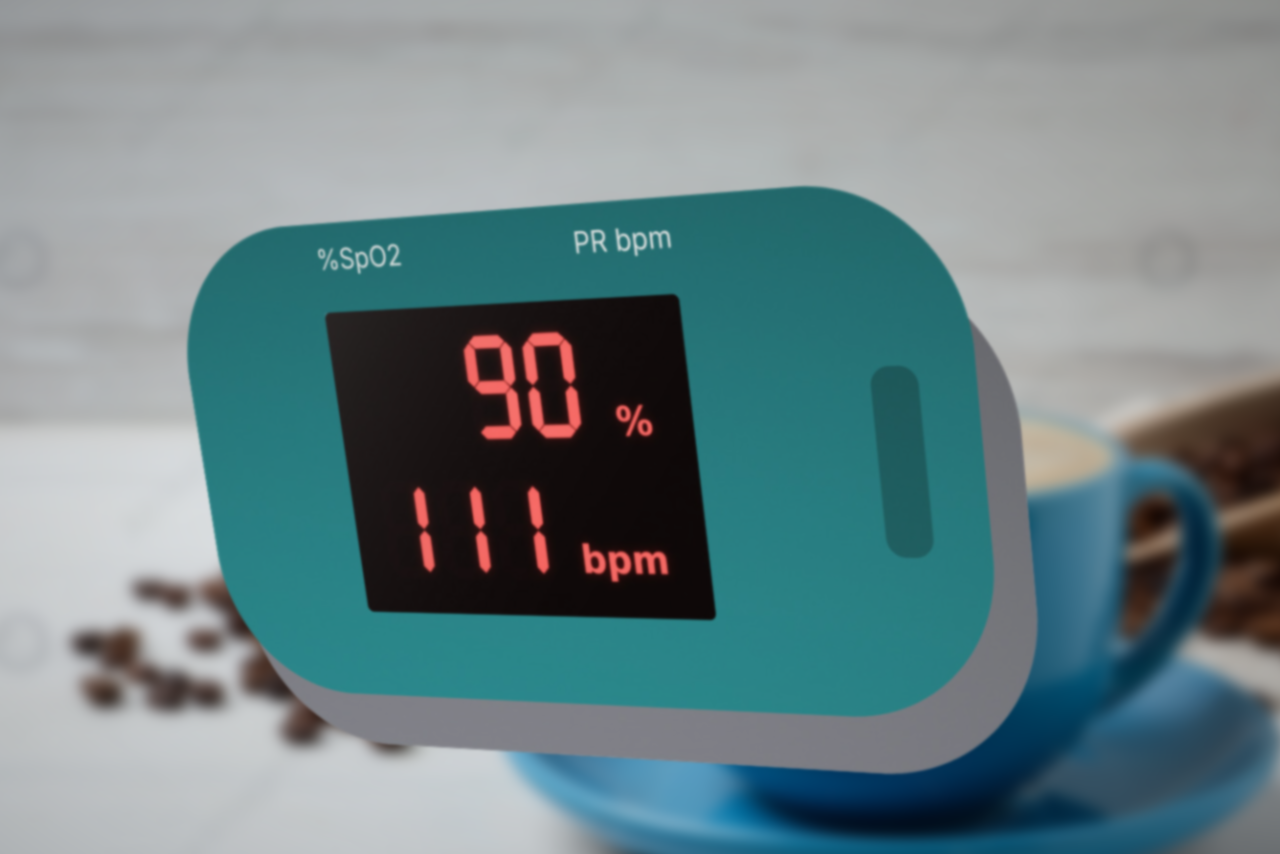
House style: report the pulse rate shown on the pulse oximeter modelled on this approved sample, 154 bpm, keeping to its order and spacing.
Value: 111 bpm
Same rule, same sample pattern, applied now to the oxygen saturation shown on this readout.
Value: 90 %
